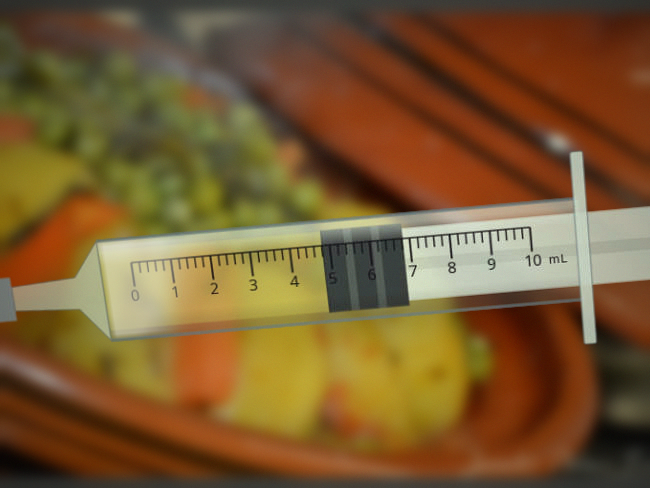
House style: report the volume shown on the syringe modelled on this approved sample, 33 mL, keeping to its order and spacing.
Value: 4.8 mL
